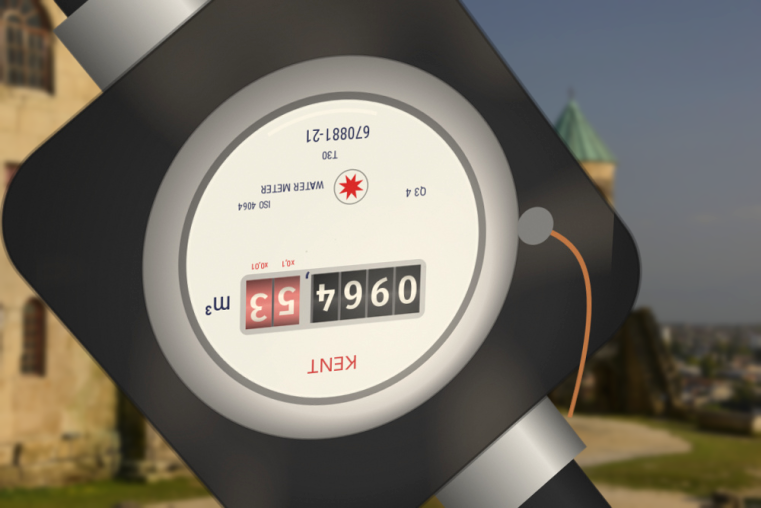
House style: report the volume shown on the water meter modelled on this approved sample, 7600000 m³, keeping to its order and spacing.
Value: 964.53 m³
